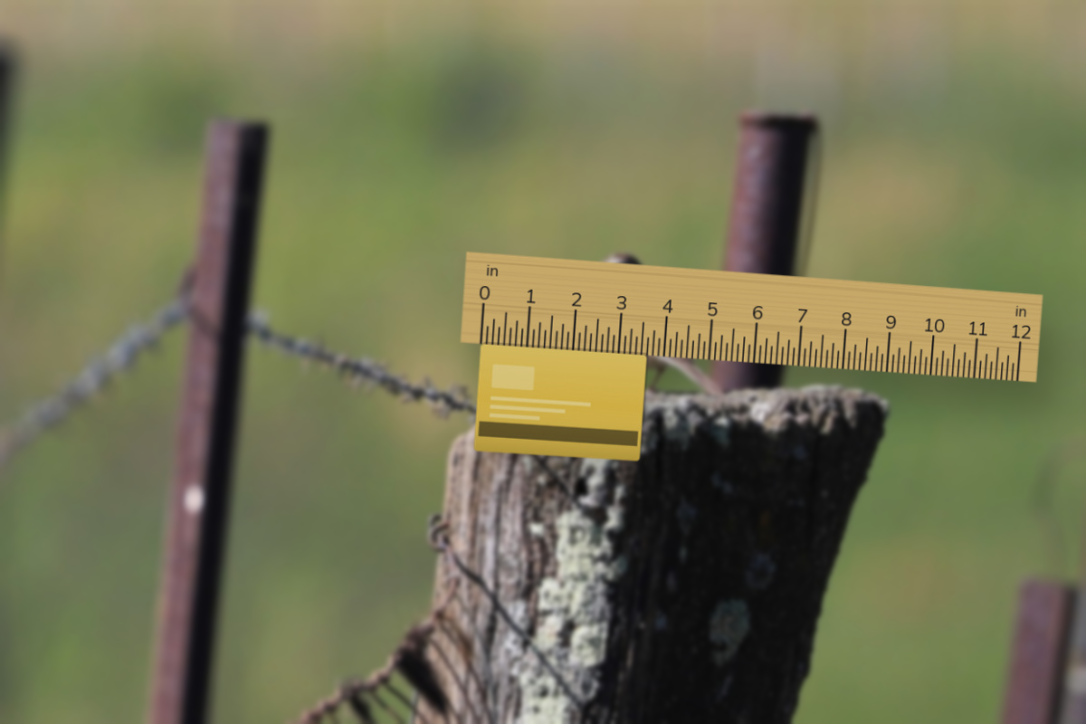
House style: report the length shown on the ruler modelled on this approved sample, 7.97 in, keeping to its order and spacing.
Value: 3.625 in
